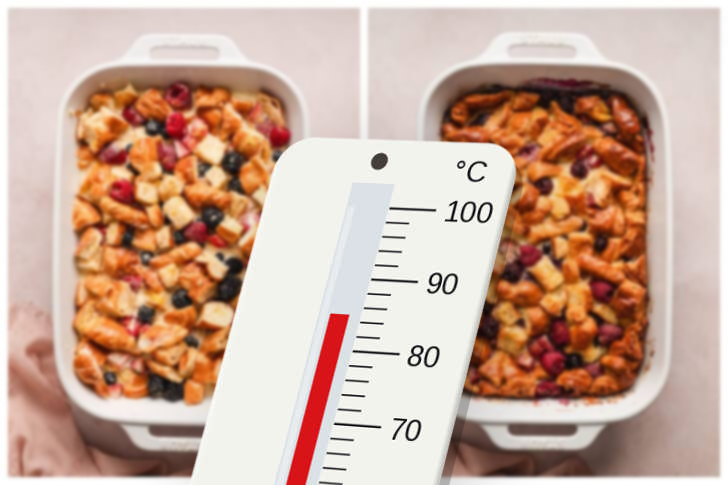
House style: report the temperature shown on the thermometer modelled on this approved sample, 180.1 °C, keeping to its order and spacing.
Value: 85 °C
